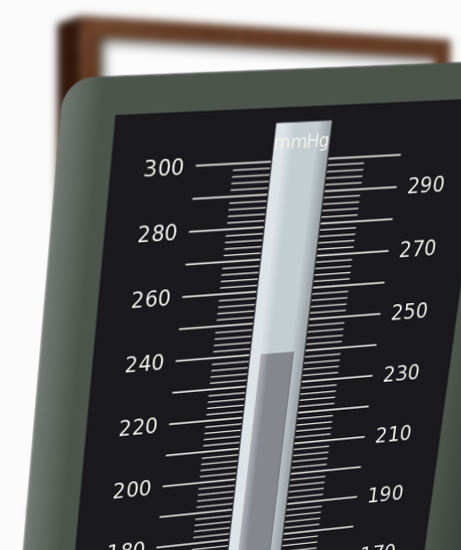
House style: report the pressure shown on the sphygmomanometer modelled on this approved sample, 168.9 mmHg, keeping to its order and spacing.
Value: 240 mmHg
